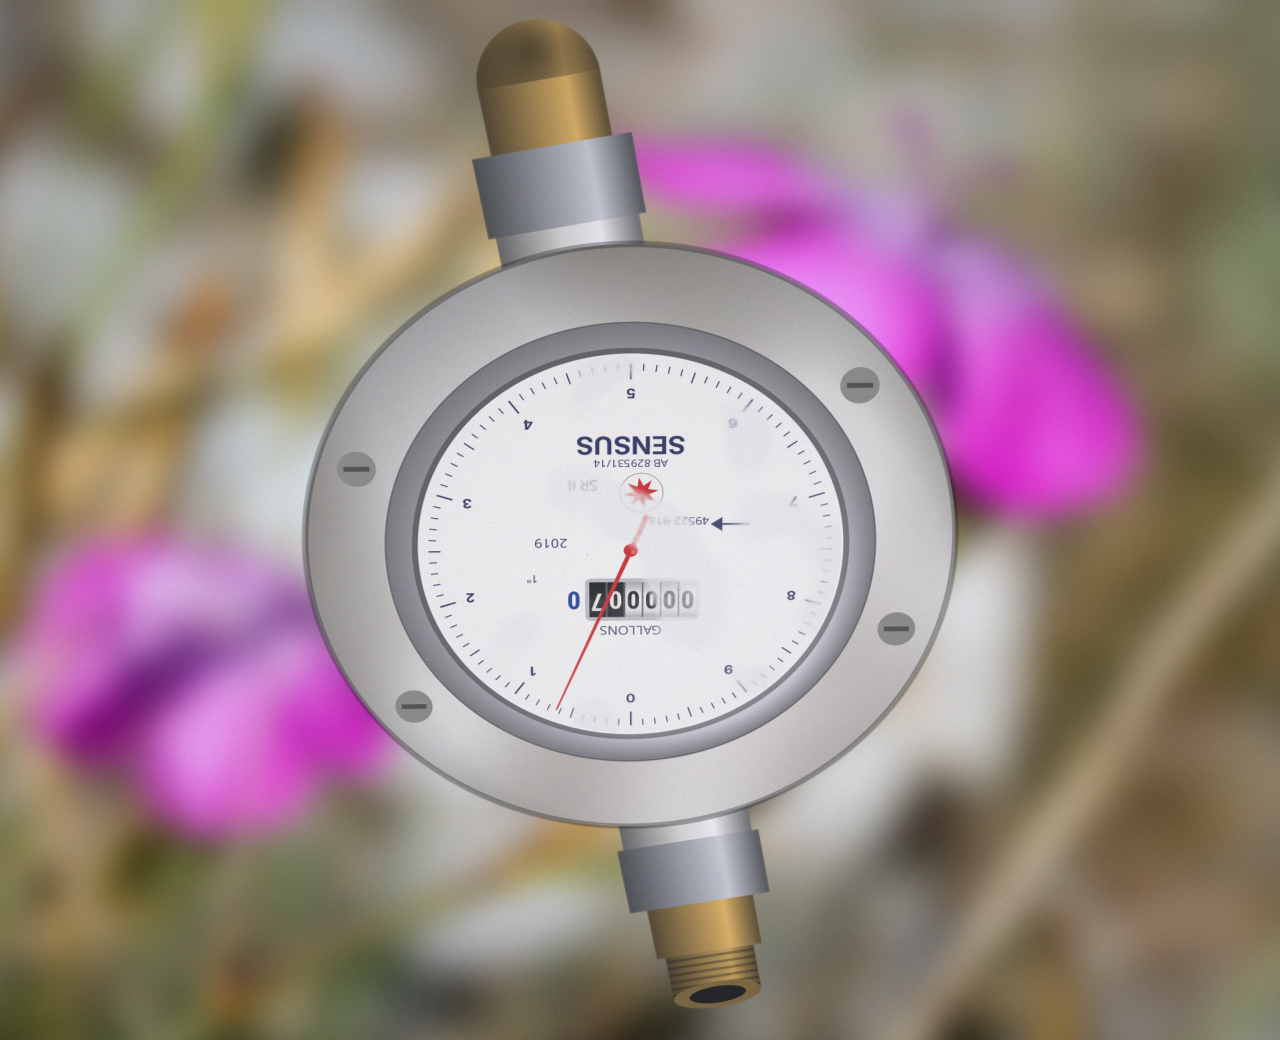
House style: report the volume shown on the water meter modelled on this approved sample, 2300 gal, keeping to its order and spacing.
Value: 70.6 gal
